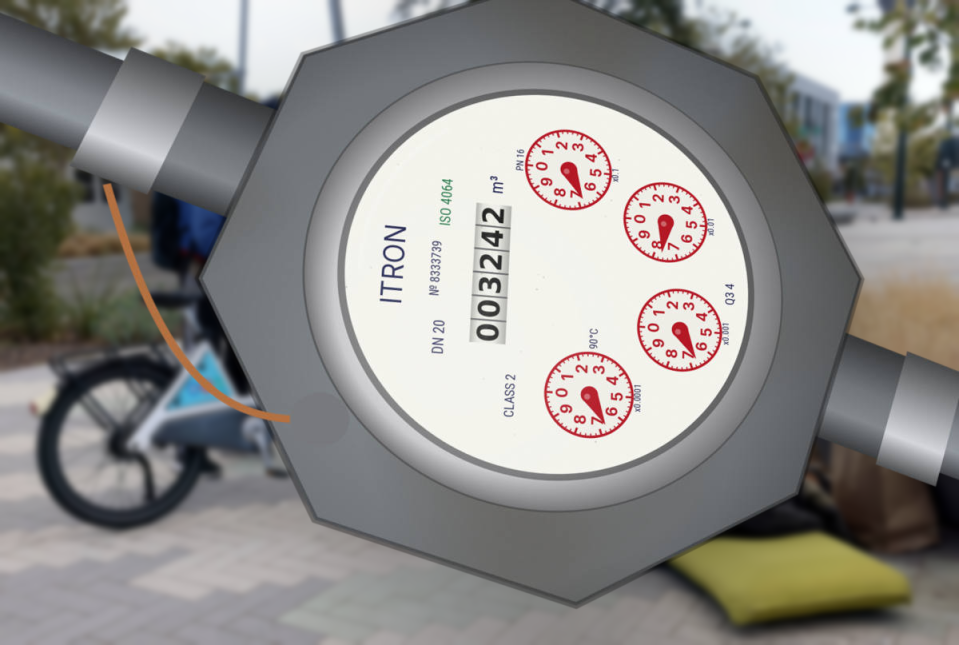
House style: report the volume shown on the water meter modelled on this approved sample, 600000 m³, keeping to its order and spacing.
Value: 3242.6766 m³
